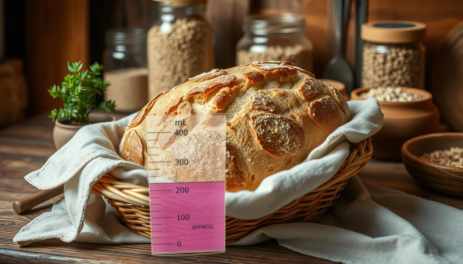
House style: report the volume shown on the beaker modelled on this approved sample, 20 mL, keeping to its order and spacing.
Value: 225 mL
